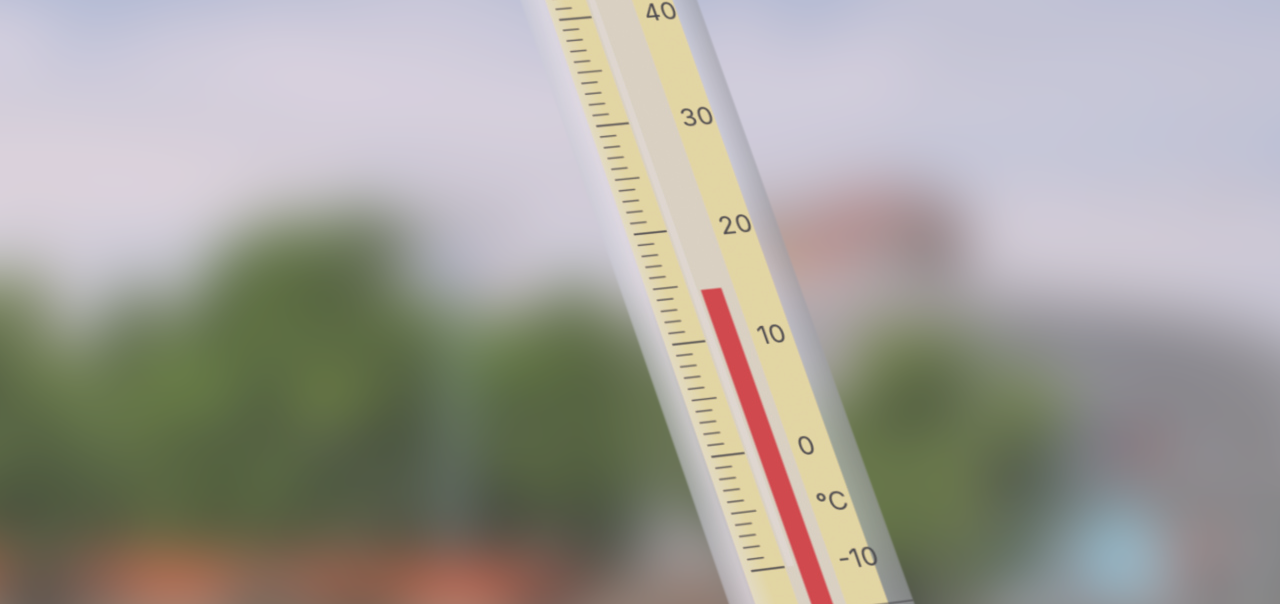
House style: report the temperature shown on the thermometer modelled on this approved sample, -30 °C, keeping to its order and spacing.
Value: 14.5 °C
